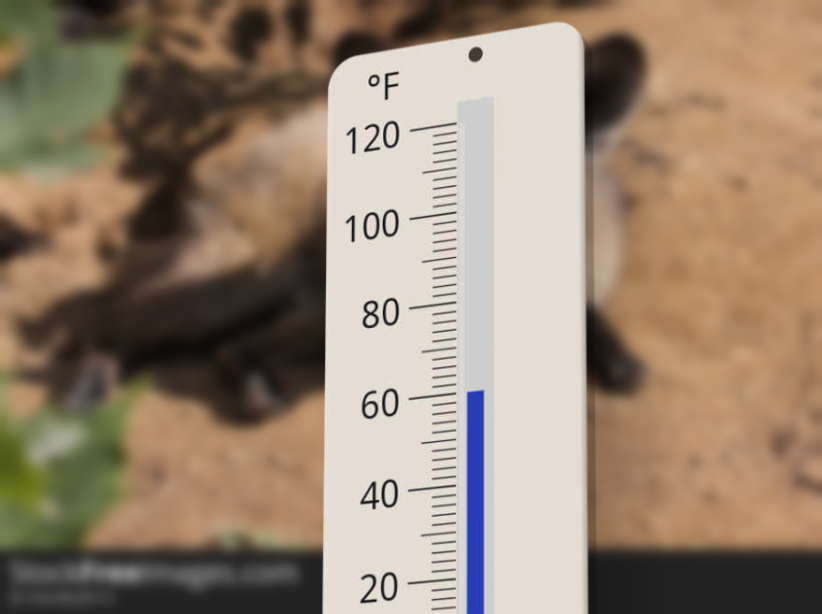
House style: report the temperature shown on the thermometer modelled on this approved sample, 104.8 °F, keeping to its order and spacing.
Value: 60 °F
